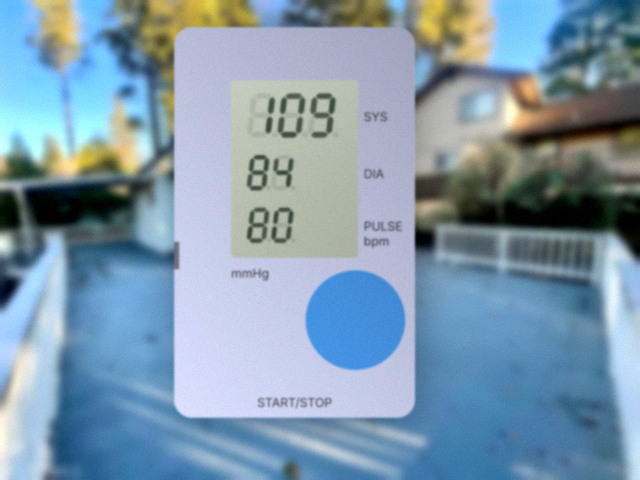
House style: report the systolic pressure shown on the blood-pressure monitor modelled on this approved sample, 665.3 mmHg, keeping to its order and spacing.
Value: 109 mmHg
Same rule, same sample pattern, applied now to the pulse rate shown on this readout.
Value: 80 bpm
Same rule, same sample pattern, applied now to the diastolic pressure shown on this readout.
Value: 84 mmHg
